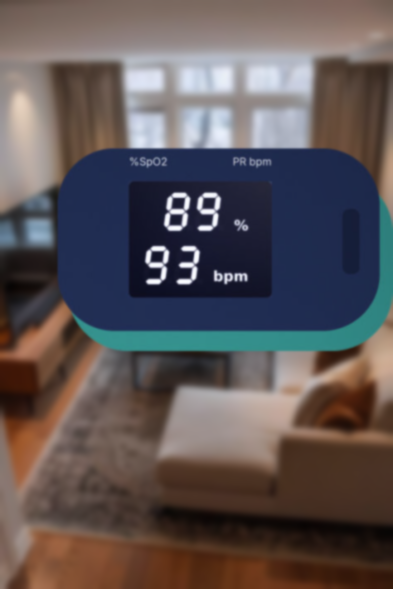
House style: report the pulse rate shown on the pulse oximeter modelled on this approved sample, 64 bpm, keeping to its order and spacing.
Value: 93 bpm
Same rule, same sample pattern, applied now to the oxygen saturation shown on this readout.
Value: 89 %
